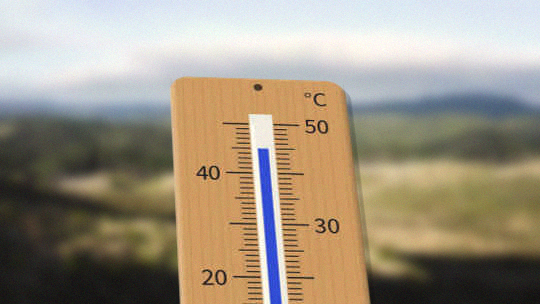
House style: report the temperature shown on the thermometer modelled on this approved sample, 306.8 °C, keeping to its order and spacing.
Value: 45 °C
